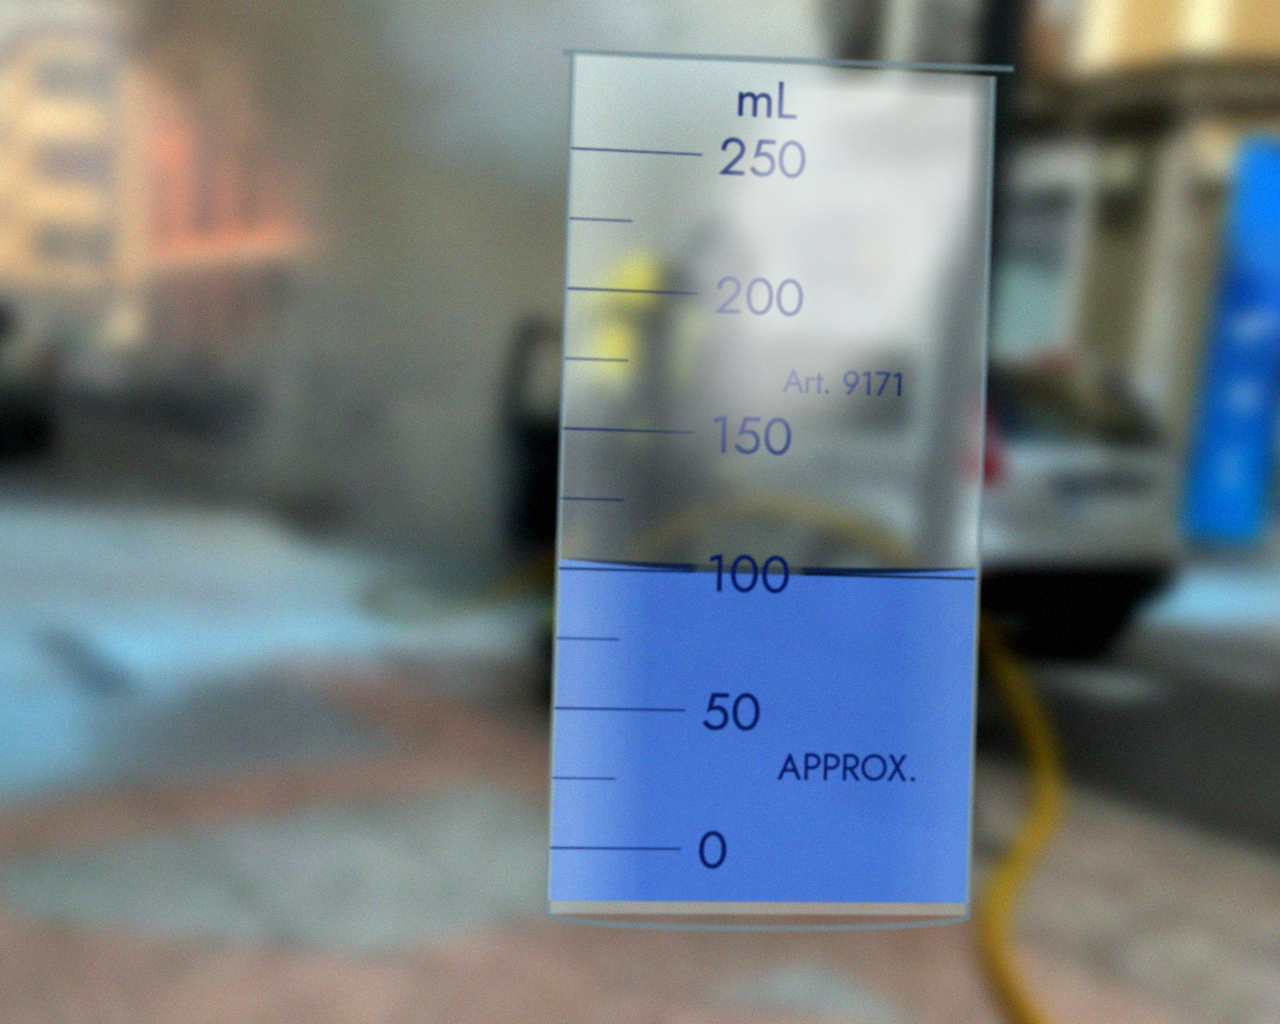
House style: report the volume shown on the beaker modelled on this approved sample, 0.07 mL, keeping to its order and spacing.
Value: 100 mL
